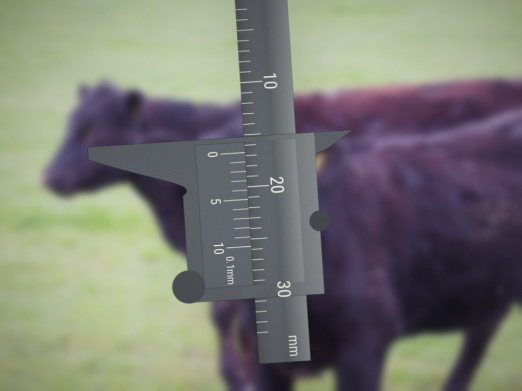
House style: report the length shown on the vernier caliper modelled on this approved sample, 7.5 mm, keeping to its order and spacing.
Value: 16.7 mm
